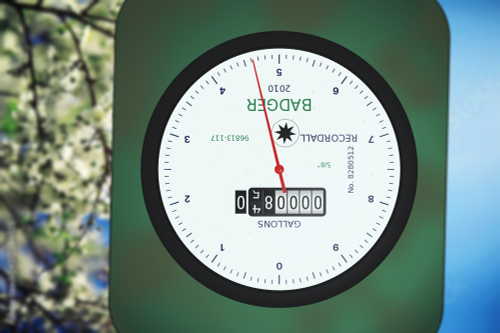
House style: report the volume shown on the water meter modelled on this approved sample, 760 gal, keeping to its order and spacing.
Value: 844.6 gal
